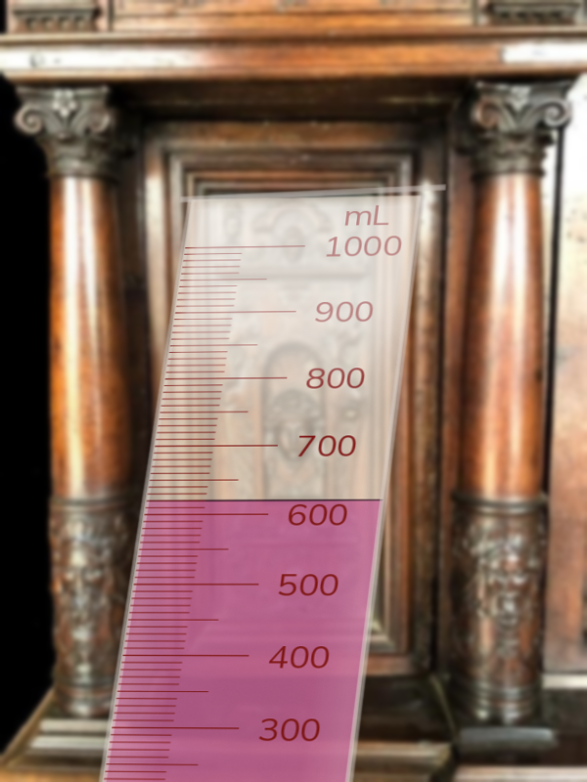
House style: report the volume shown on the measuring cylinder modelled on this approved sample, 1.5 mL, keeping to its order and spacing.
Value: 620 mL
